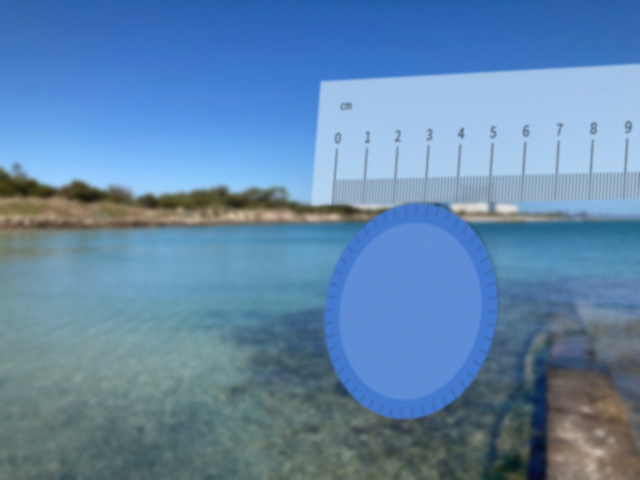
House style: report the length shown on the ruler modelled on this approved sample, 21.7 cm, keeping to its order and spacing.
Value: 5.5 cm
